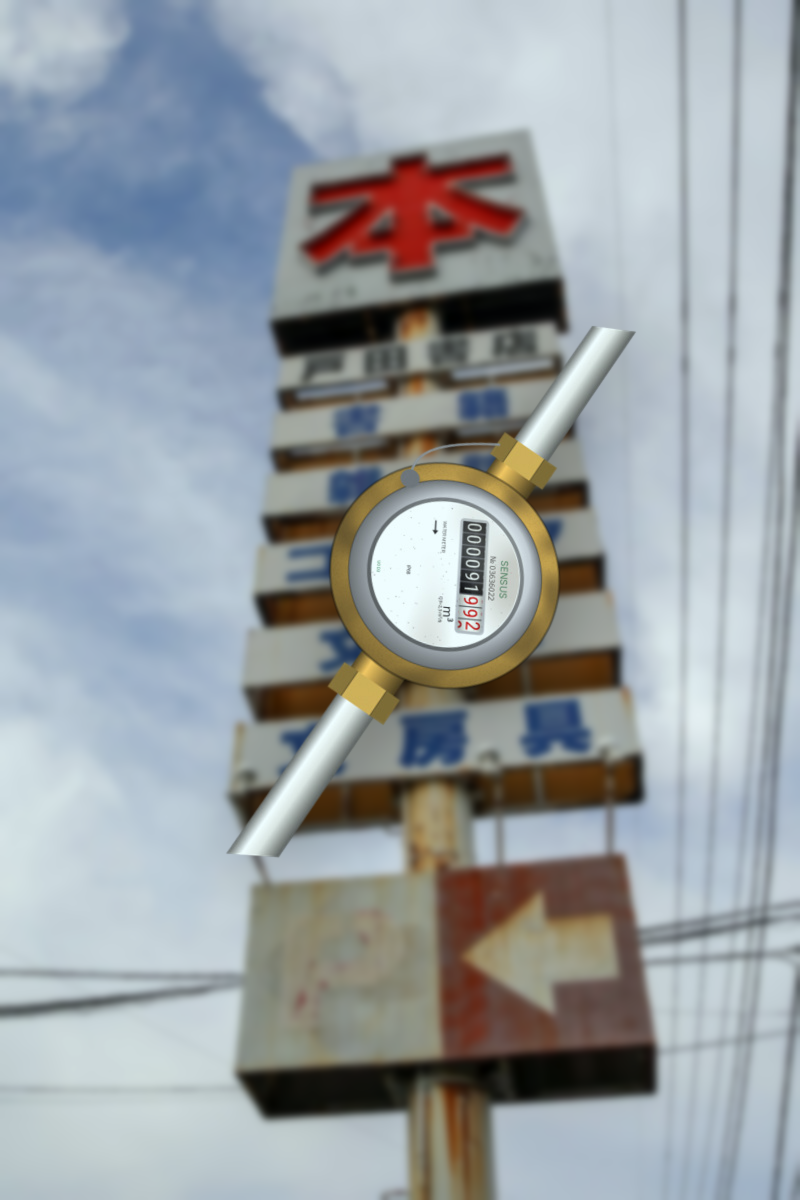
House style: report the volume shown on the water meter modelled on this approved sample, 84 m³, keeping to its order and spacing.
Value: 91.992 m³
